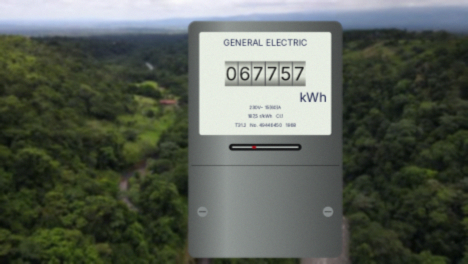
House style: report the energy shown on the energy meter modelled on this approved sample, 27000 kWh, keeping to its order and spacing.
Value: 67757 kWh
